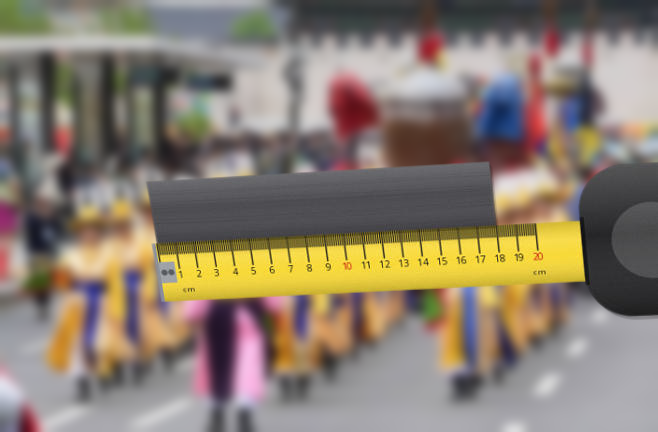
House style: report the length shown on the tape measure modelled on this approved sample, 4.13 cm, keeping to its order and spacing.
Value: 18 cm
